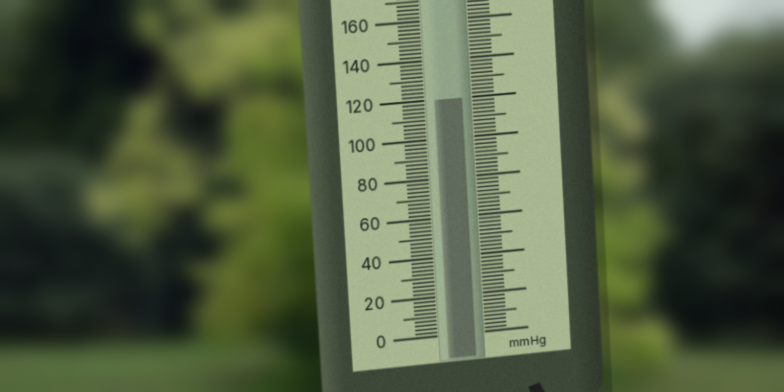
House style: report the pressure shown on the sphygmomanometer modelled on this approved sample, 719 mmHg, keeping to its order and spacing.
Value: 120 mmHg
